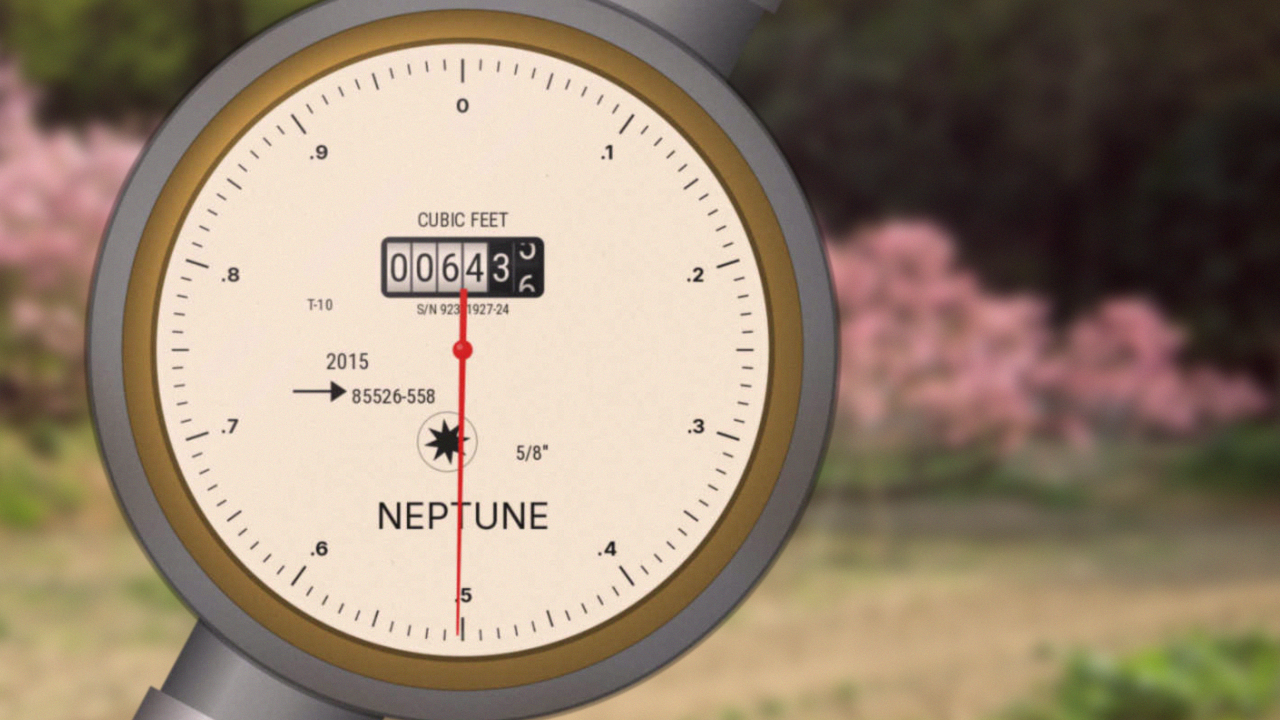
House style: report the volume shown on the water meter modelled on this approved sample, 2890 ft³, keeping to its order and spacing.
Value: 6435.50 ft³
